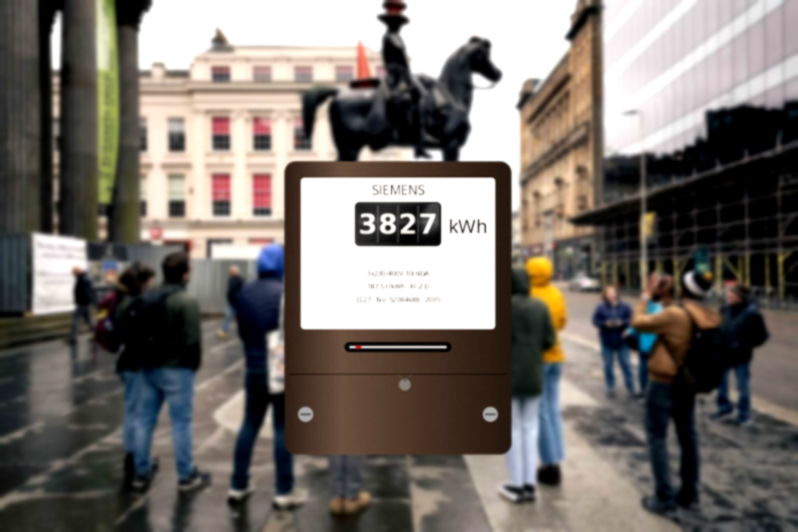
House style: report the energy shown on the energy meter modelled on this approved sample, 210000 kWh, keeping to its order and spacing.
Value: 3827 kWh
